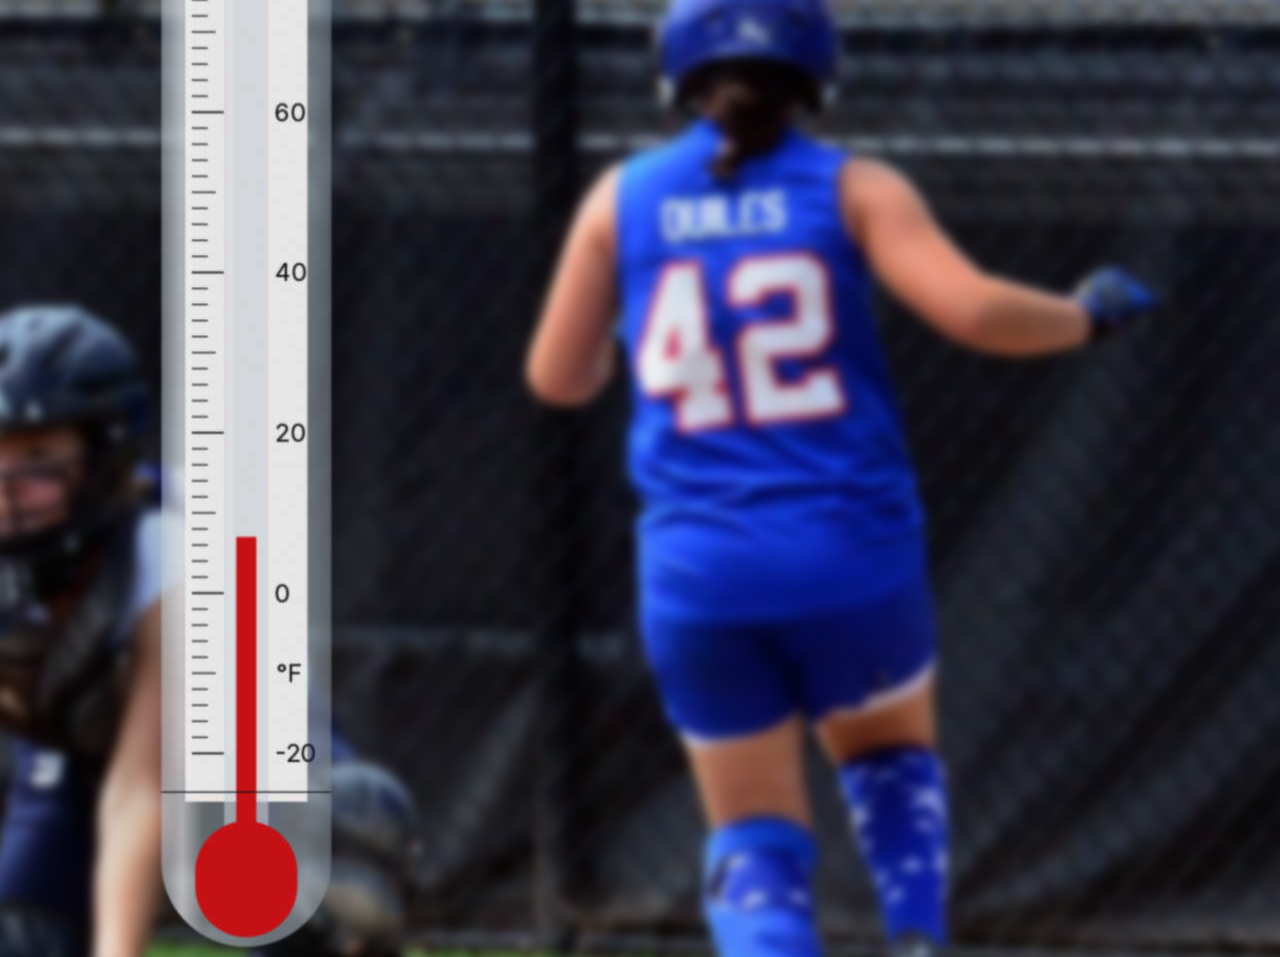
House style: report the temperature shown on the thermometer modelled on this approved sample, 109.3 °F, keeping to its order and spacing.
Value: 7 °F
